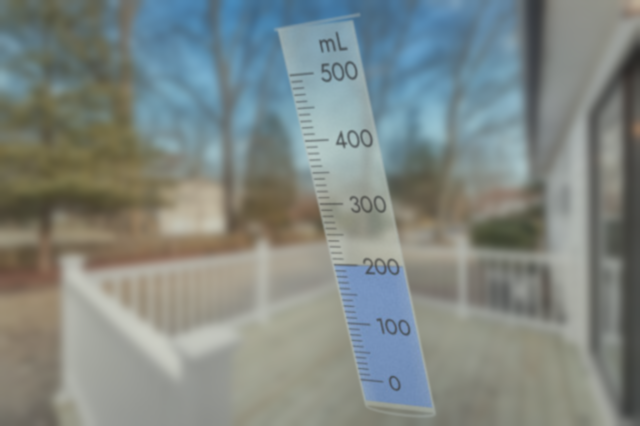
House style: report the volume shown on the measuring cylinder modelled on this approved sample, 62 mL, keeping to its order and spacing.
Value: 200 mL
